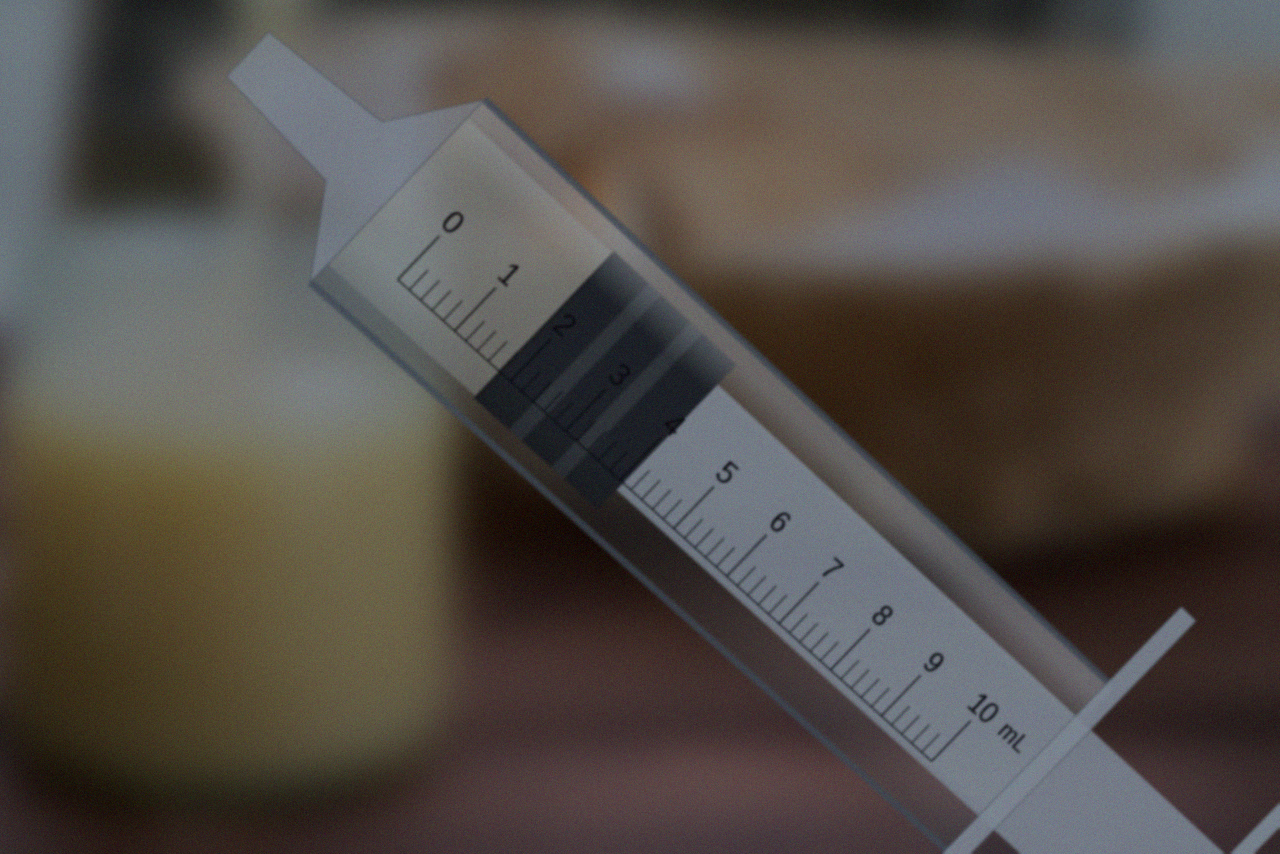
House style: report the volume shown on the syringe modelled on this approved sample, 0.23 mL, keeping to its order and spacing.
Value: 1.8 mL
